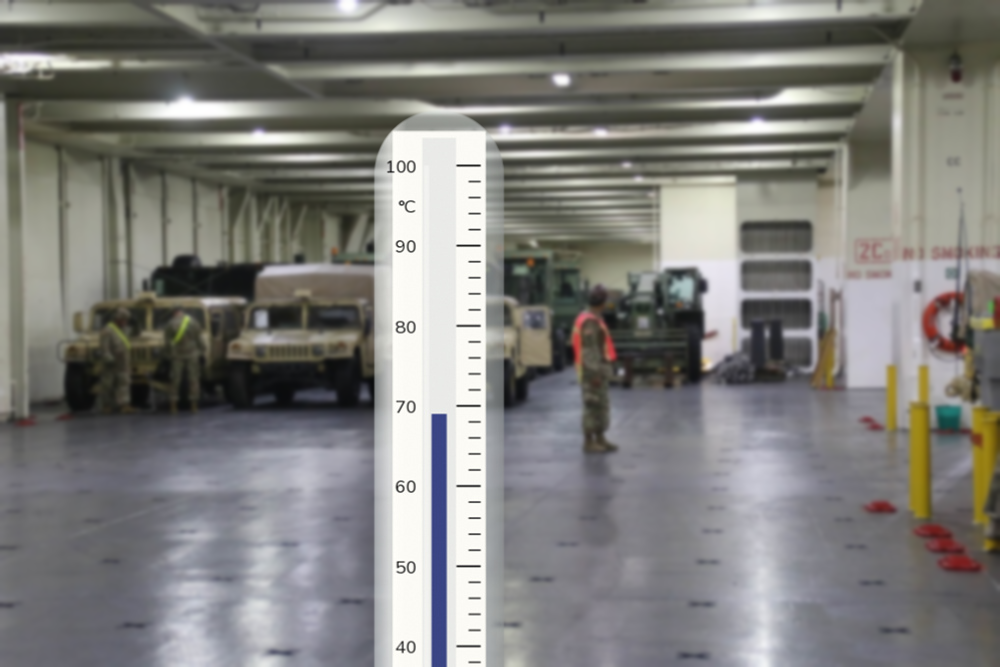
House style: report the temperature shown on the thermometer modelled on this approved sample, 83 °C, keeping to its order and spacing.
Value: 69 °C
